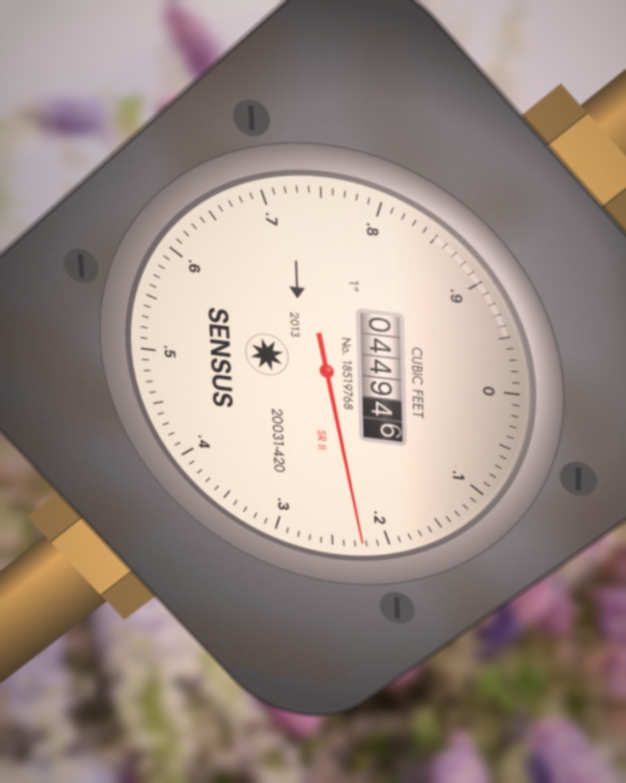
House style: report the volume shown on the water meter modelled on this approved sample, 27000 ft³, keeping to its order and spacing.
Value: 44946.22 ft³
